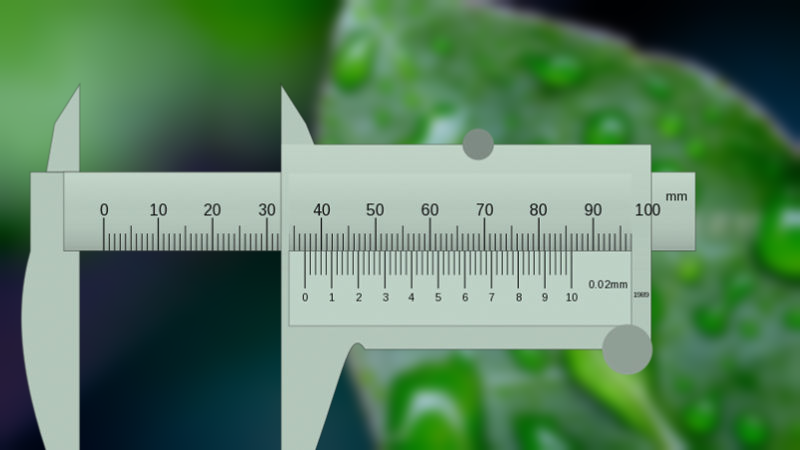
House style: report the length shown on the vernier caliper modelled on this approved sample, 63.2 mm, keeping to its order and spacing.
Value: 37.0 mm
